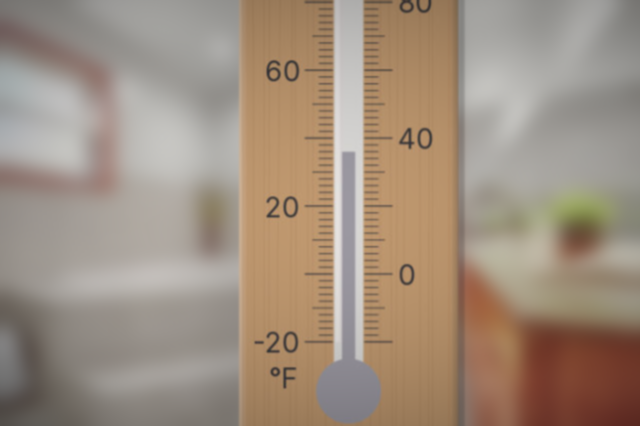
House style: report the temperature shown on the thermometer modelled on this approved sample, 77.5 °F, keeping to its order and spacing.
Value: 36 °F
